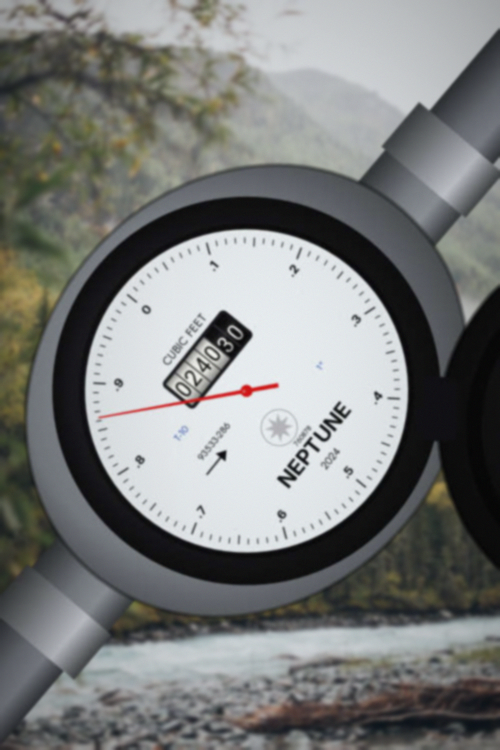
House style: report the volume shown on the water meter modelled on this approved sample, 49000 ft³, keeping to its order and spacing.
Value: 24029.86 ft³
